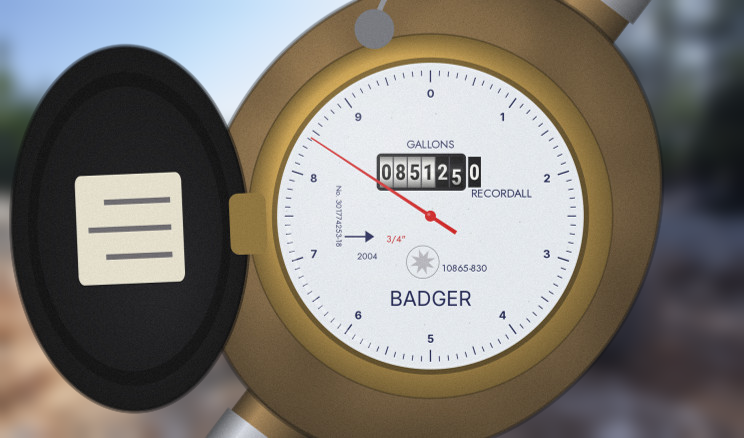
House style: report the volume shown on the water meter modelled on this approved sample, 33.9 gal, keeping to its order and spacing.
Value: 851248.4 gal
